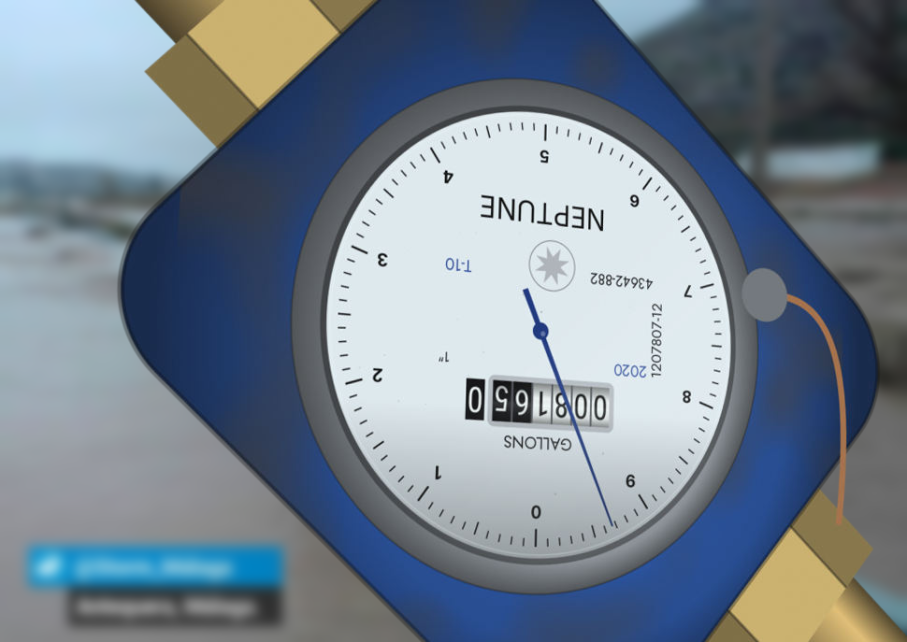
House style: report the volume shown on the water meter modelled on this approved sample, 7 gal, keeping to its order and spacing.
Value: 81649.3 gal
